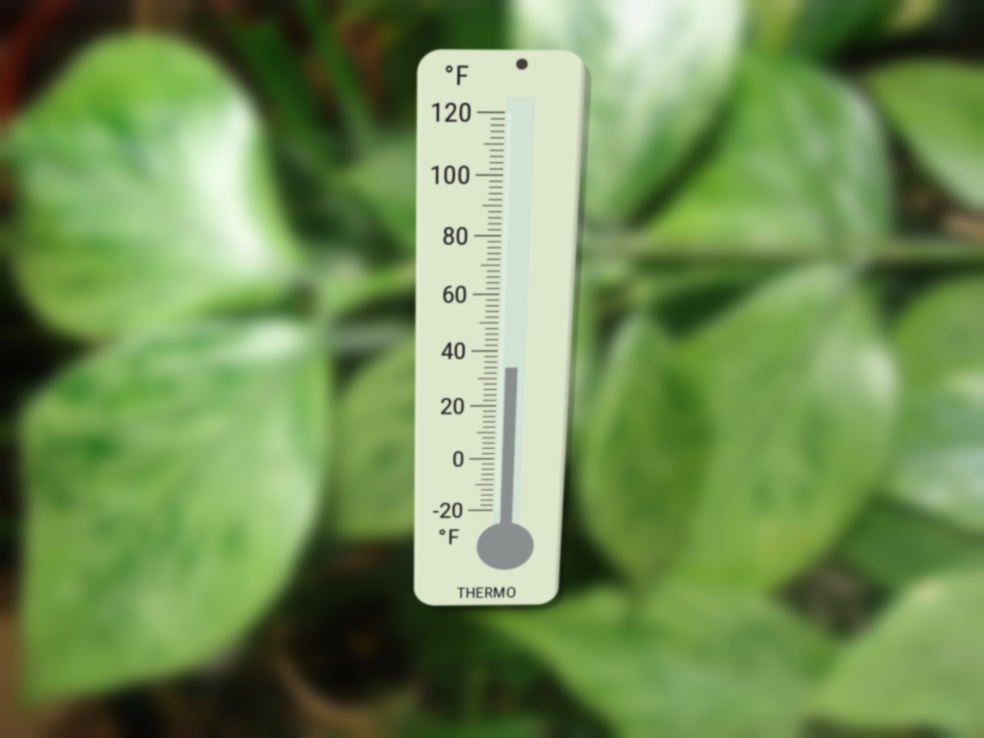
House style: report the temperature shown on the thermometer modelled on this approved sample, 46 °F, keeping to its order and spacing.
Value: 34 °F
